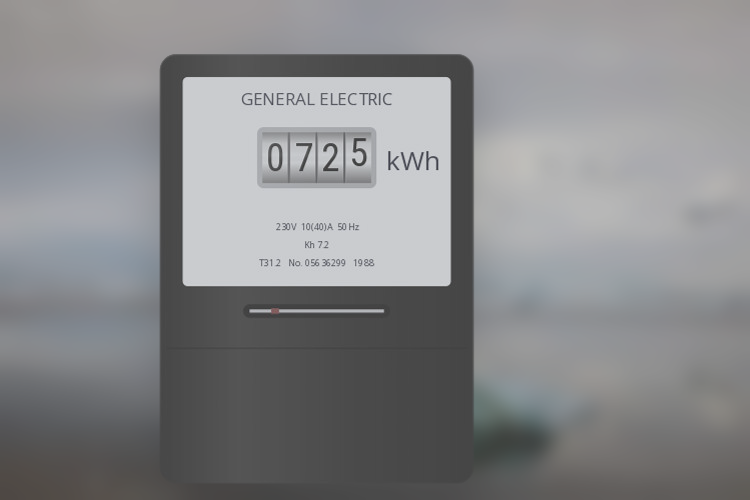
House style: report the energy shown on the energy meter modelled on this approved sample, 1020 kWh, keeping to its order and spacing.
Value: 725 kWh
